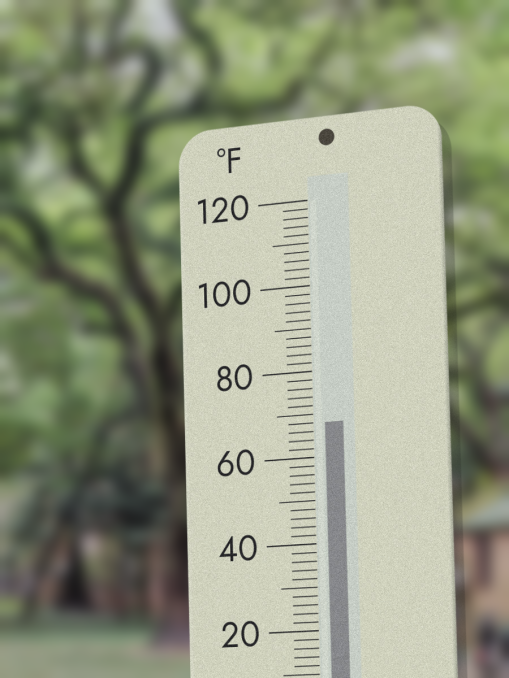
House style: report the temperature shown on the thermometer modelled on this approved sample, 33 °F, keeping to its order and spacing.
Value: 68 °F
